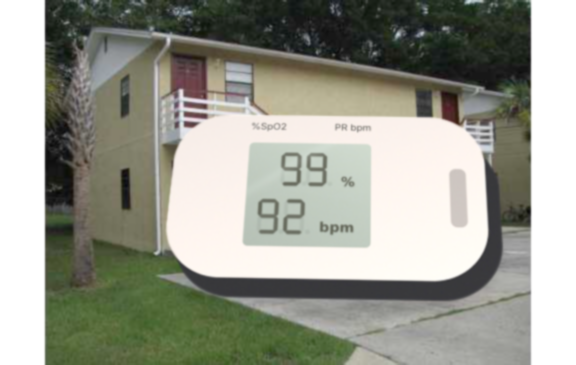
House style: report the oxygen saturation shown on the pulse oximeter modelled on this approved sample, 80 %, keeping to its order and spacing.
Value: 99 %
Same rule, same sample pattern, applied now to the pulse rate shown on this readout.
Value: 92 bpm
